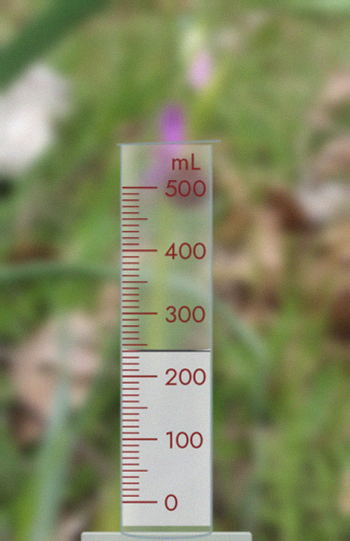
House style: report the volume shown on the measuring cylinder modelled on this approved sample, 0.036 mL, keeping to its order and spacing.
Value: 240 mL
